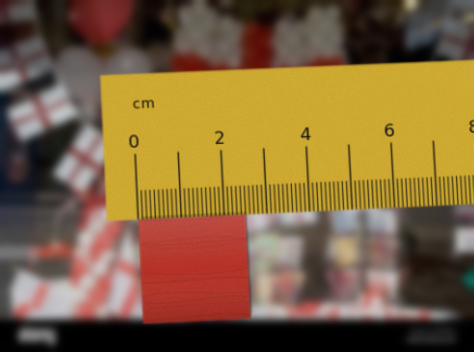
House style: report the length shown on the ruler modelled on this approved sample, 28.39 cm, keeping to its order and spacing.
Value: 2.5 cm
